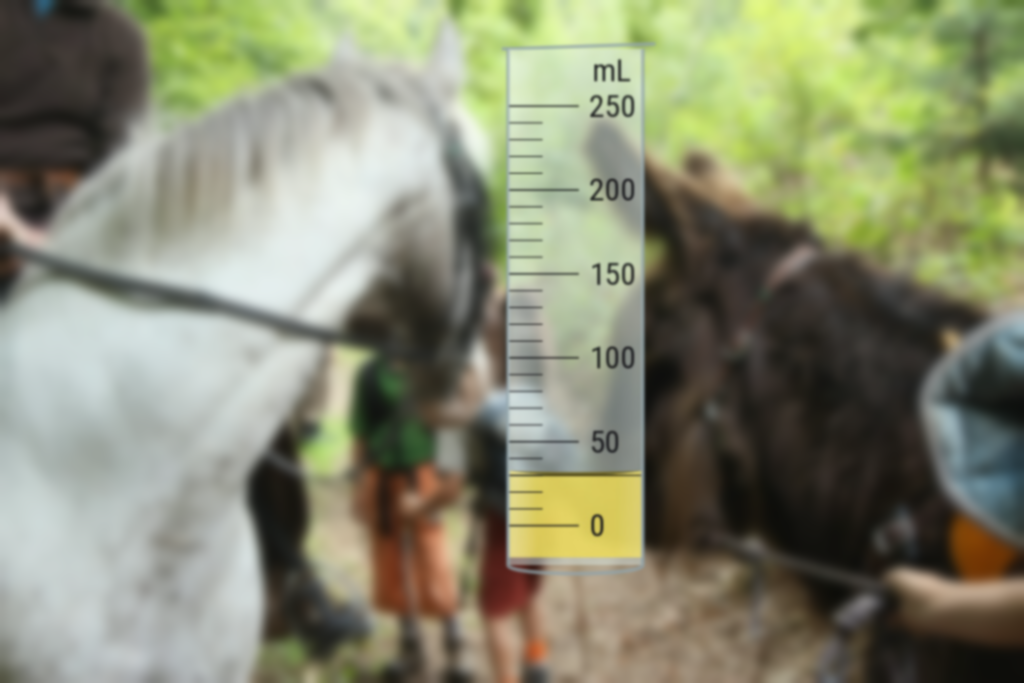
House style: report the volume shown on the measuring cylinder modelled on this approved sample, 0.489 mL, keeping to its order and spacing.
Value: 30 mL
